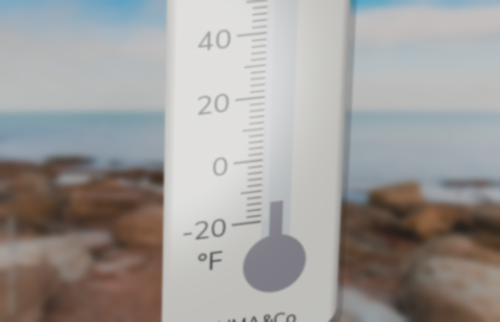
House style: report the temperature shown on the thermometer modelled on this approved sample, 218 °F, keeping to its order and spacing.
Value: -14 °F
